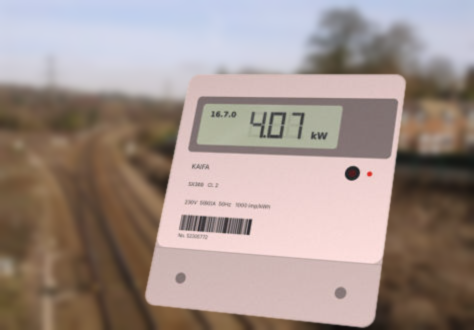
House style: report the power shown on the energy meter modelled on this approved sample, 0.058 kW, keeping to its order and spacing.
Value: 4.07 kW
